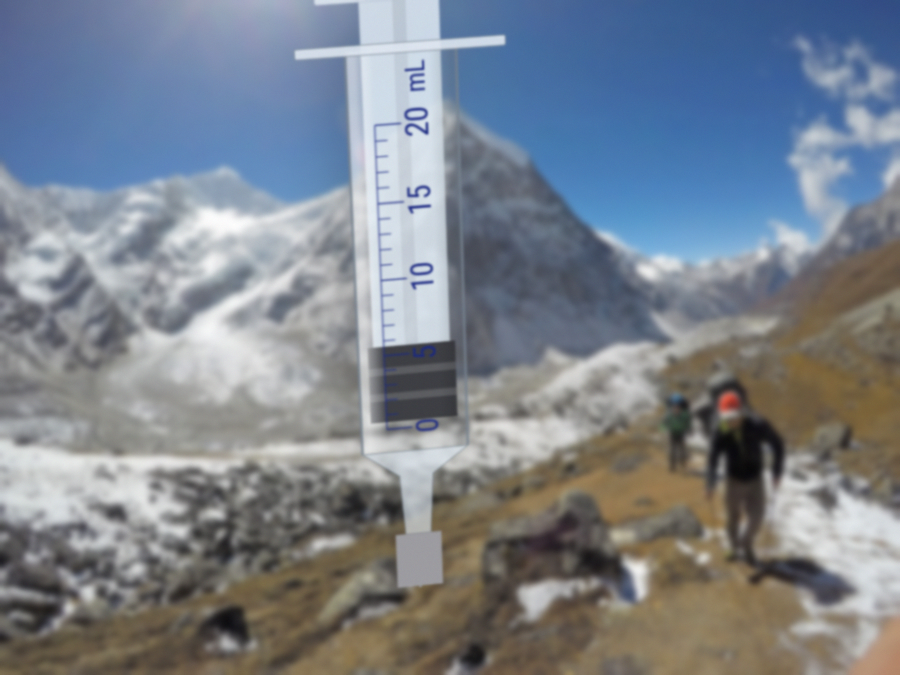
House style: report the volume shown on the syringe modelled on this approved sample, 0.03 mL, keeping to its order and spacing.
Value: 0.5 mL
